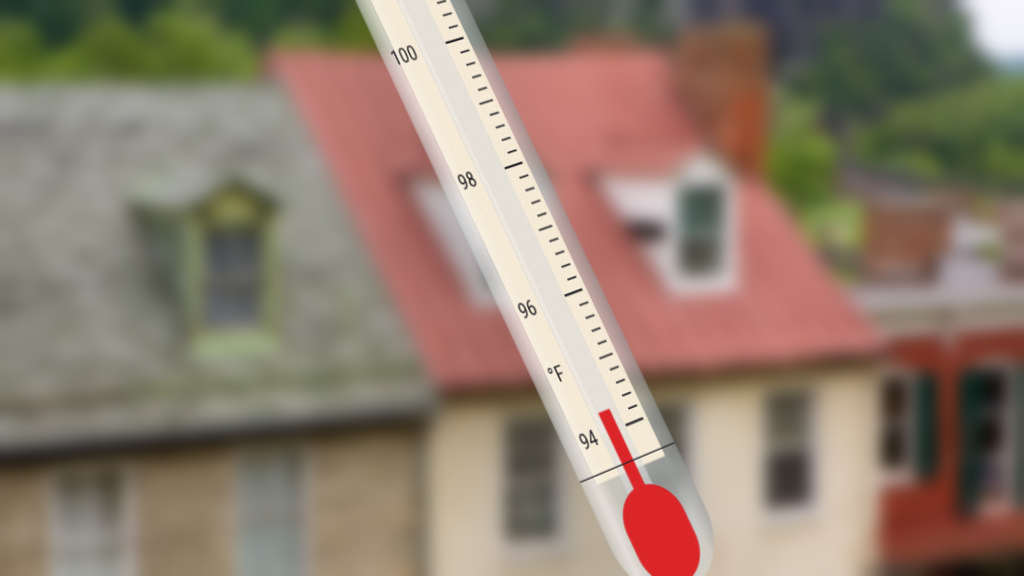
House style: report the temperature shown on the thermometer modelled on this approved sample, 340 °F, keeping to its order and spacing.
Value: 94.3 °F
